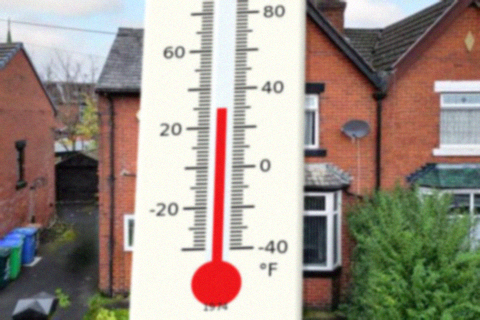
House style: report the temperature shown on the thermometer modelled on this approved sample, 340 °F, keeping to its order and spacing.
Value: 30 °F
